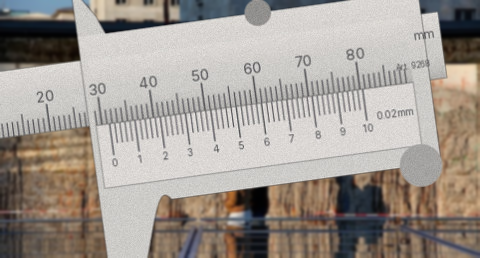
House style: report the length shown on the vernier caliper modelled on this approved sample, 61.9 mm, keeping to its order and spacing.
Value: 31.5 mm
